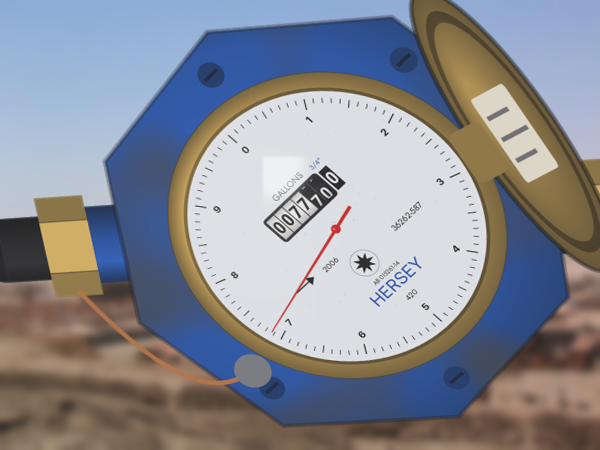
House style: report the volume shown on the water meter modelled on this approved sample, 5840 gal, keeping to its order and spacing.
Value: 77697.1 gal
